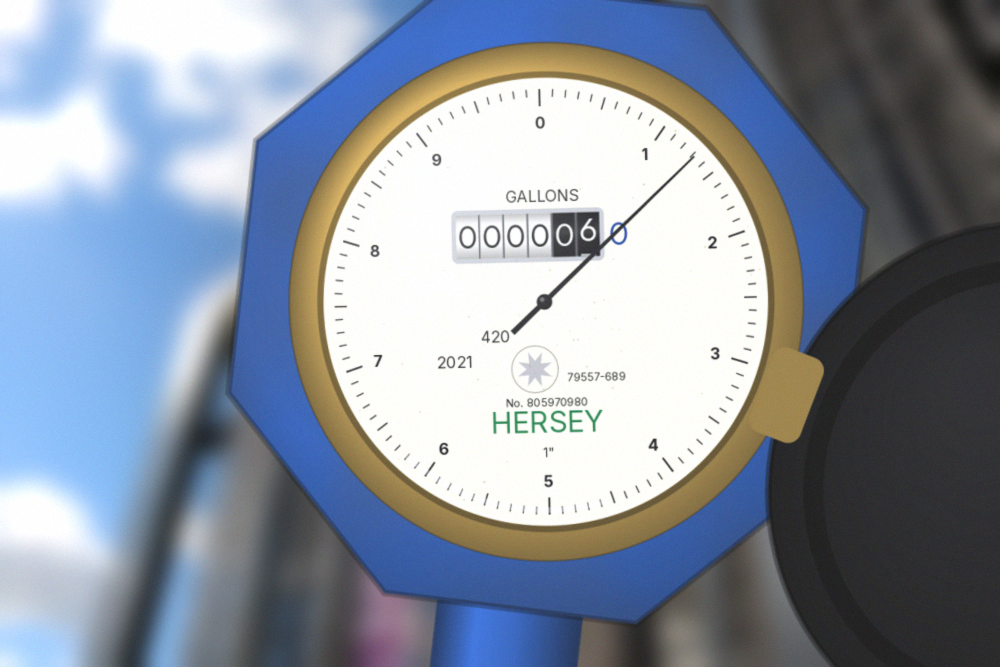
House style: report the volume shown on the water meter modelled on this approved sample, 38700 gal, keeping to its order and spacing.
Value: 61.3 gal
